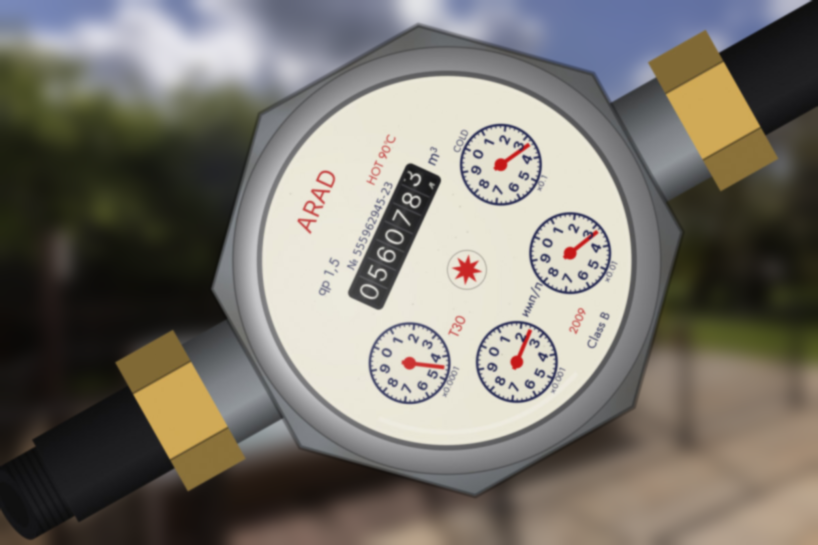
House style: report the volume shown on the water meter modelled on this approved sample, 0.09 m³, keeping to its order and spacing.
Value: 560783.3324 m³
